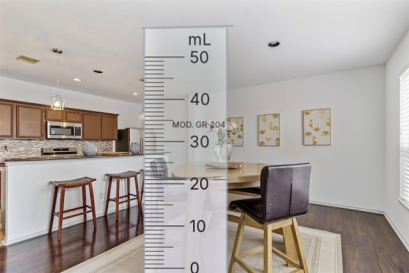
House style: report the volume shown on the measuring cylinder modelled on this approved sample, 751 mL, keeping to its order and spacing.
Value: 21 mL
